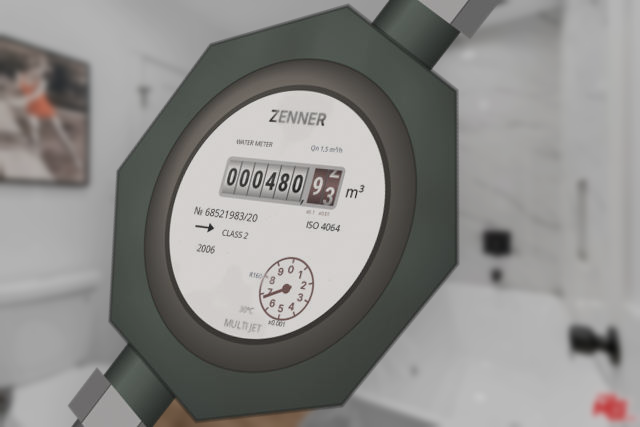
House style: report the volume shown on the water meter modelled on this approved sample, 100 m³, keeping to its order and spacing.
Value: 480.926 m³
